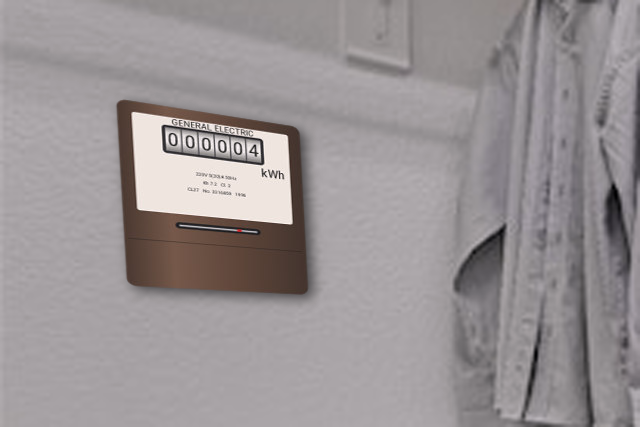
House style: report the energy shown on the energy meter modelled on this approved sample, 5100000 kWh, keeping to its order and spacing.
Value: 4 kWh
